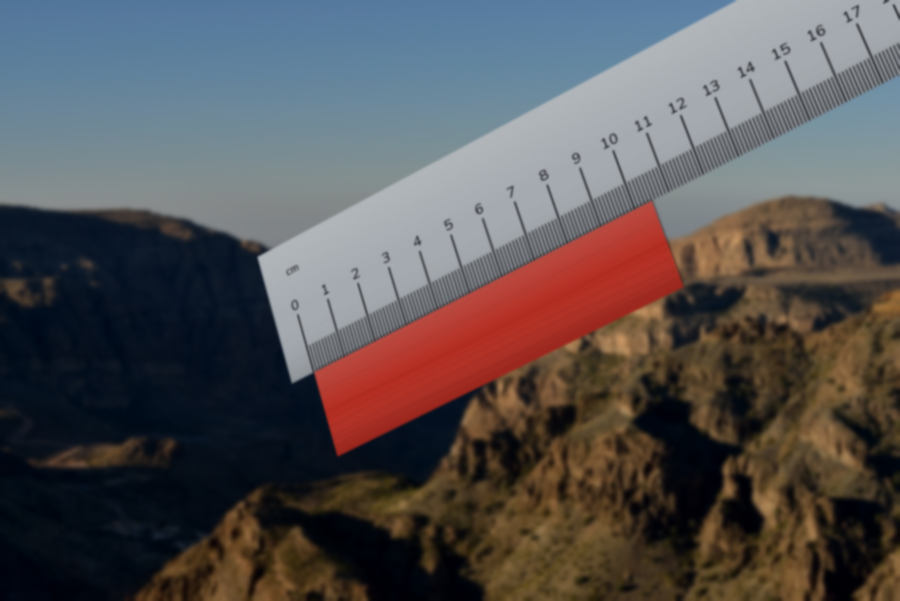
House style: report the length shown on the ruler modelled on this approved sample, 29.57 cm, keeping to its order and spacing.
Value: 10.5 cm
